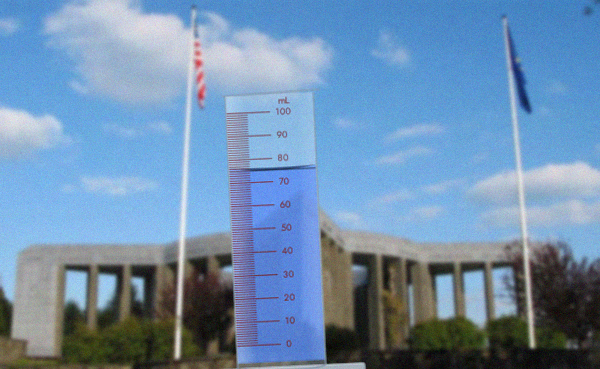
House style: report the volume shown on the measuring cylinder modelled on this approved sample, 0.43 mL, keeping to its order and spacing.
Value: 75 mL
